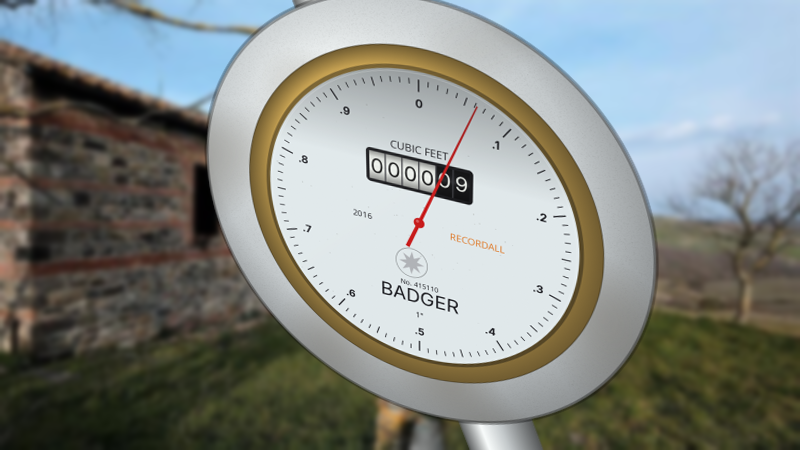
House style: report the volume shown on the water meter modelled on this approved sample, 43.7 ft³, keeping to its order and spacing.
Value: 9.06 ft³
